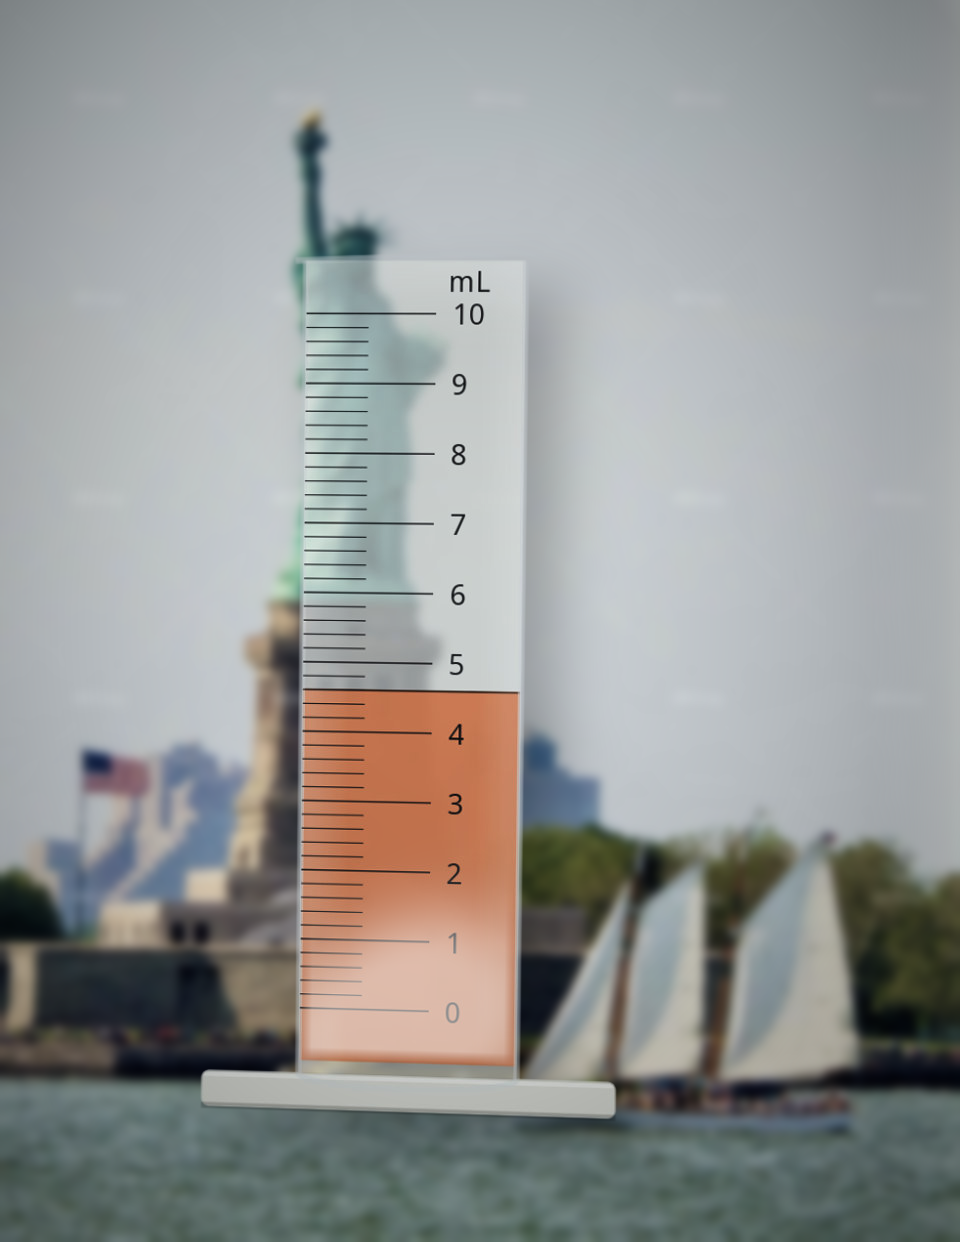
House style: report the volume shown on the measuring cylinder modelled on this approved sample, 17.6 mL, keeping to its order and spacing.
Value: 4.6 mL
